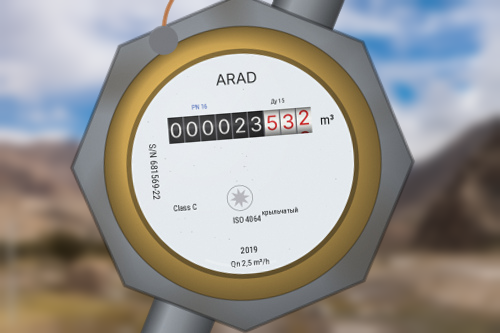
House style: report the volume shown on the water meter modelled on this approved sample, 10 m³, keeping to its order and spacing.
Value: 23.532 m³
